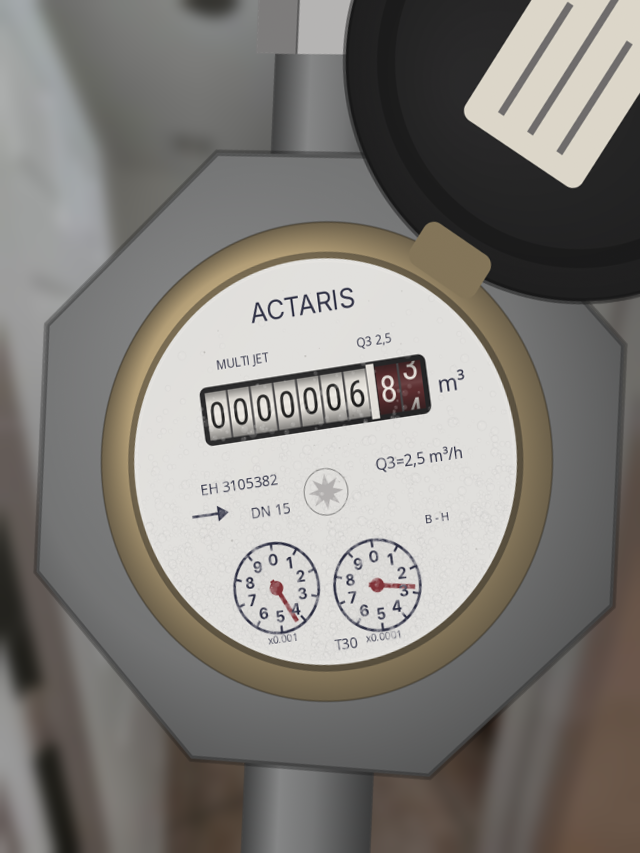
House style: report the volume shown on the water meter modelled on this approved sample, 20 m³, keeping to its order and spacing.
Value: 6.8342 m³
